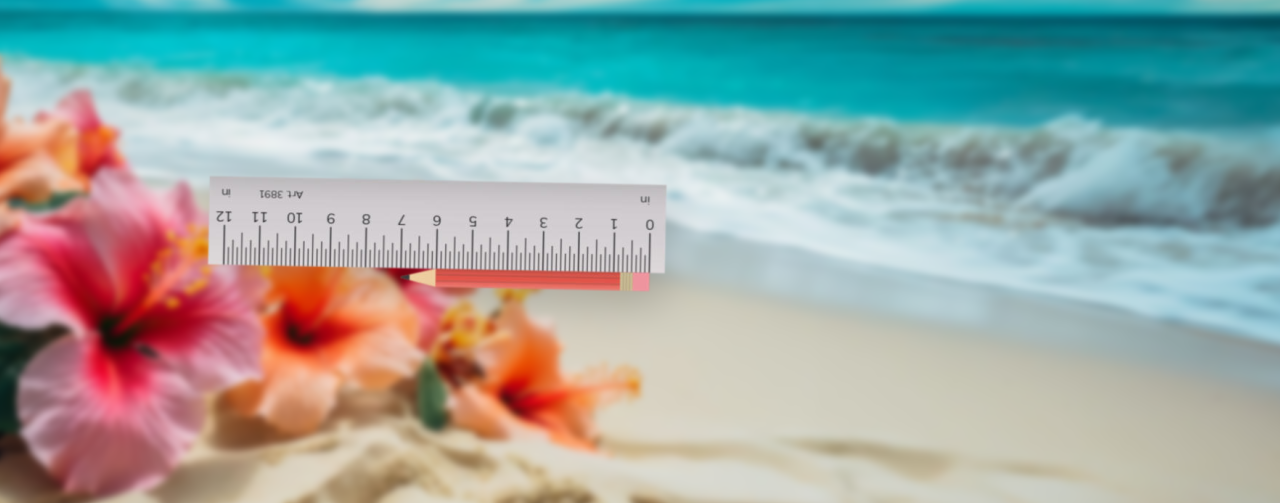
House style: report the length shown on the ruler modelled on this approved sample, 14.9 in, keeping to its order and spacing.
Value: 7 in
